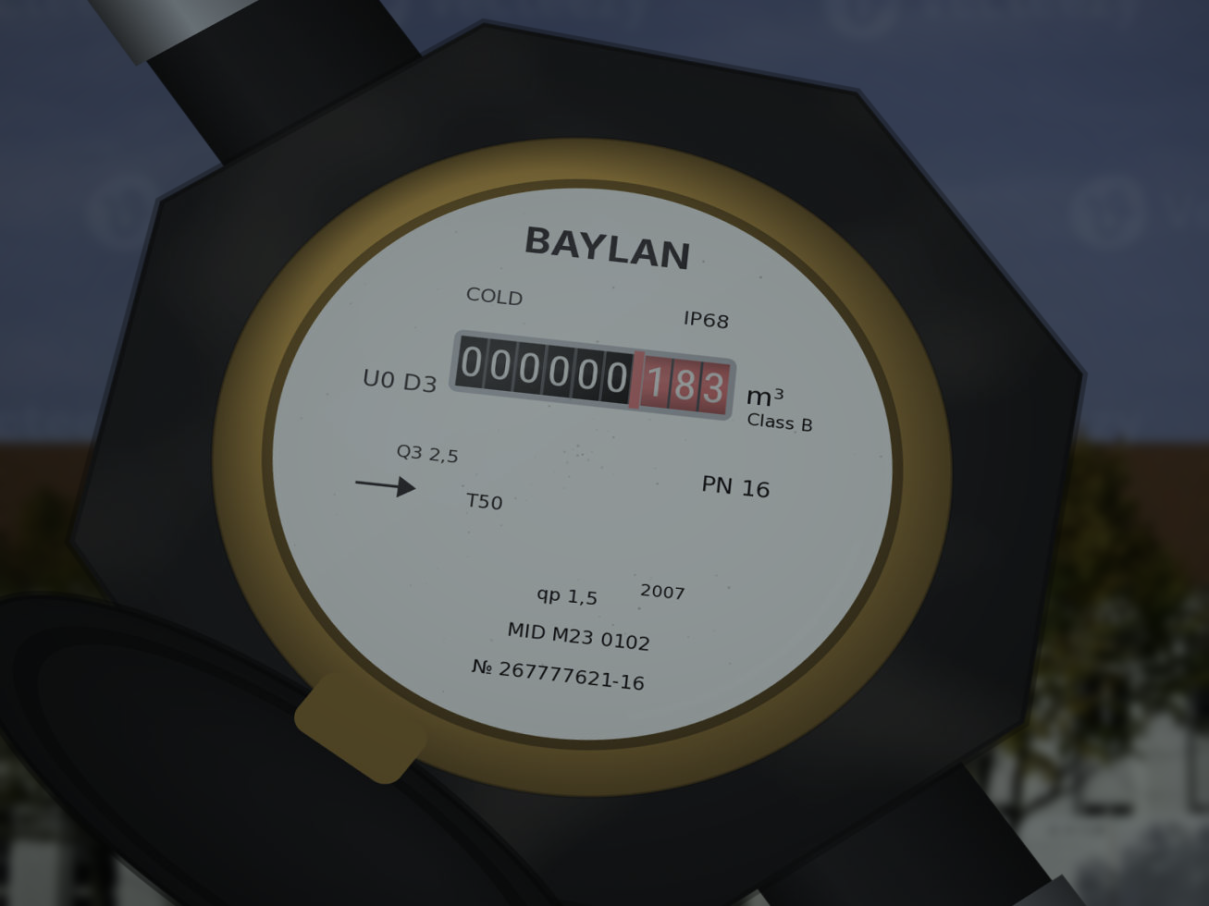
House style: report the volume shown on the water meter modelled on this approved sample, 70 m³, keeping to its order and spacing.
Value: 0.183 m³
